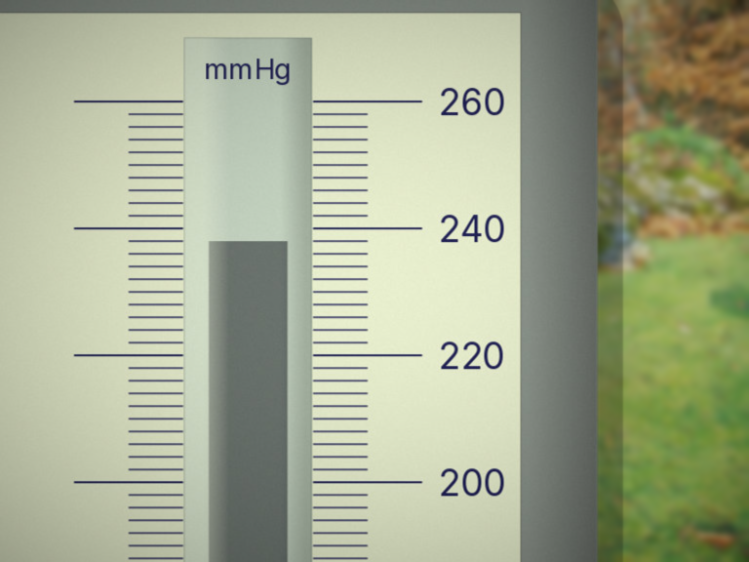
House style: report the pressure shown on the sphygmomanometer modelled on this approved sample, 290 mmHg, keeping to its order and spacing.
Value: 238 mmHg
